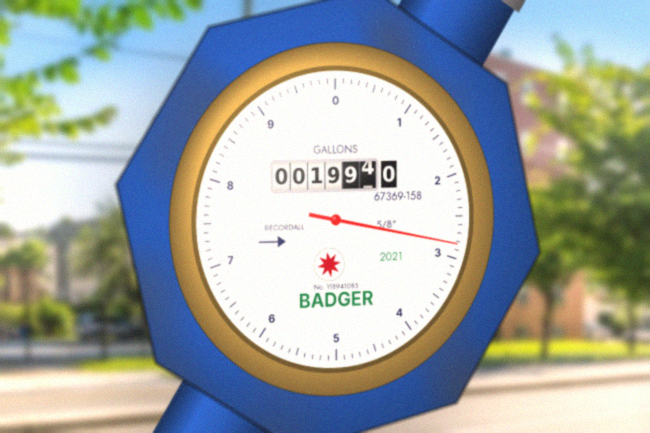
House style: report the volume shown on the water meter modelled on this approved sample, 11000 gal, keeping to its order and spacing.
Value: 19942.8 gal
